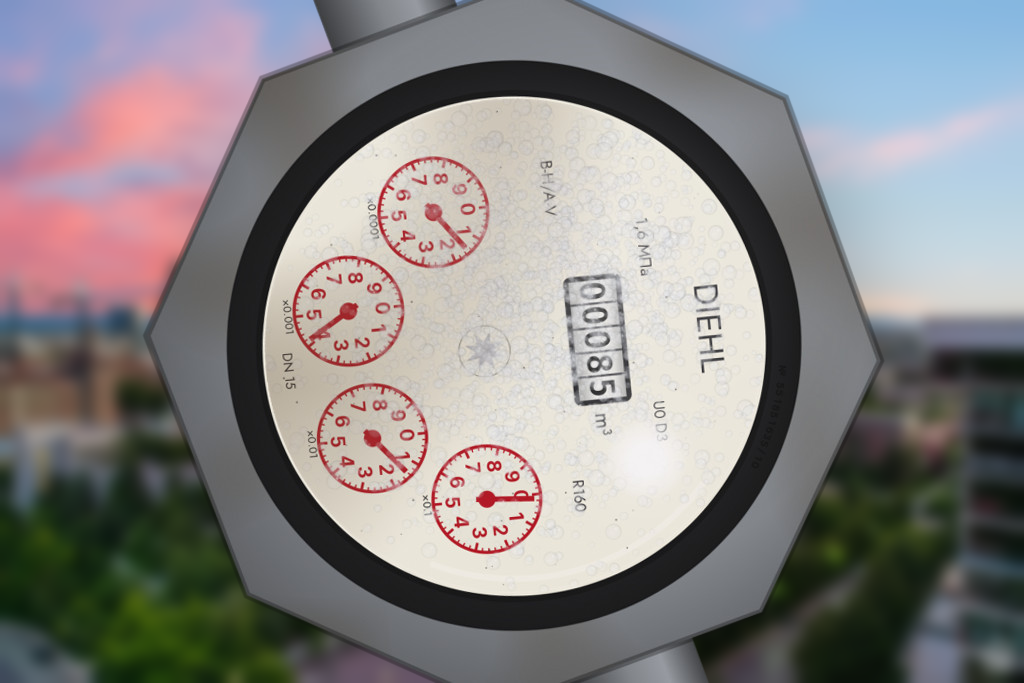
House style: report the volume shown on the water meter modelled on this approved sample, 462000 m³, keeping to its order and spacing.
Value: 85.0141 m³
